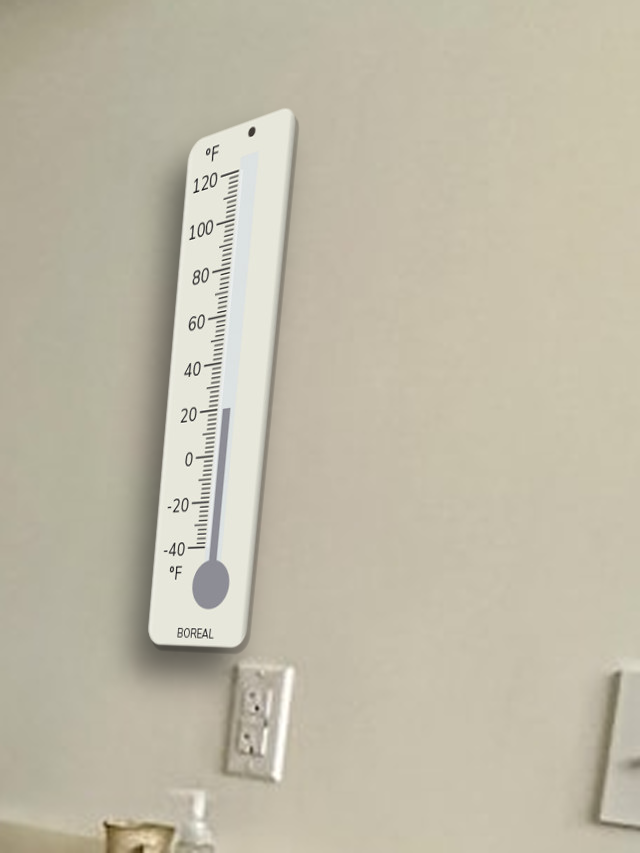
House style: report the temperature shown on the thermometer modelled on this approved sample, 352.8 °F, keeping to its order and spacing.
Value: 20 °F
